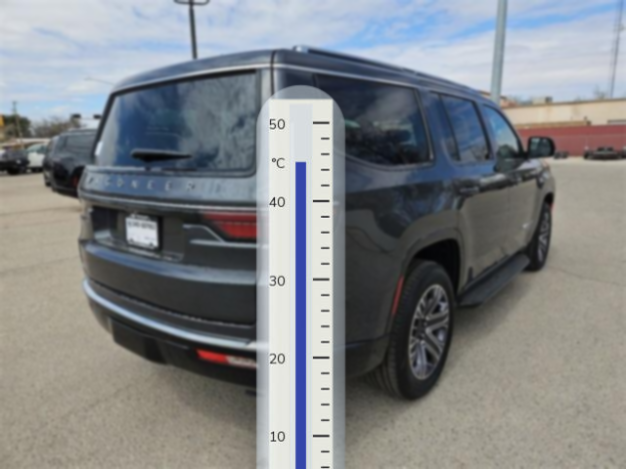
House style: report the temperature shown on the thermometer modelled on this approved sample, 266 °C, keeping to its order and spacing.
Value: 45 °C
